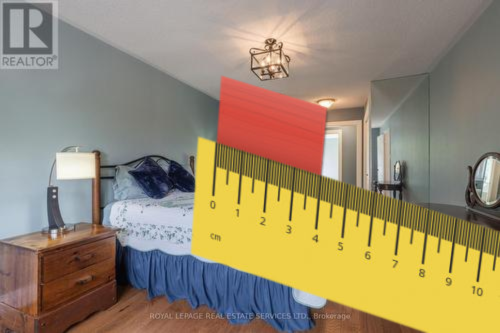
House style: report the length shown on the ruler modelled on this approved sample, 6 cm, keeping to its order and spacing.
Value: 4 cm
